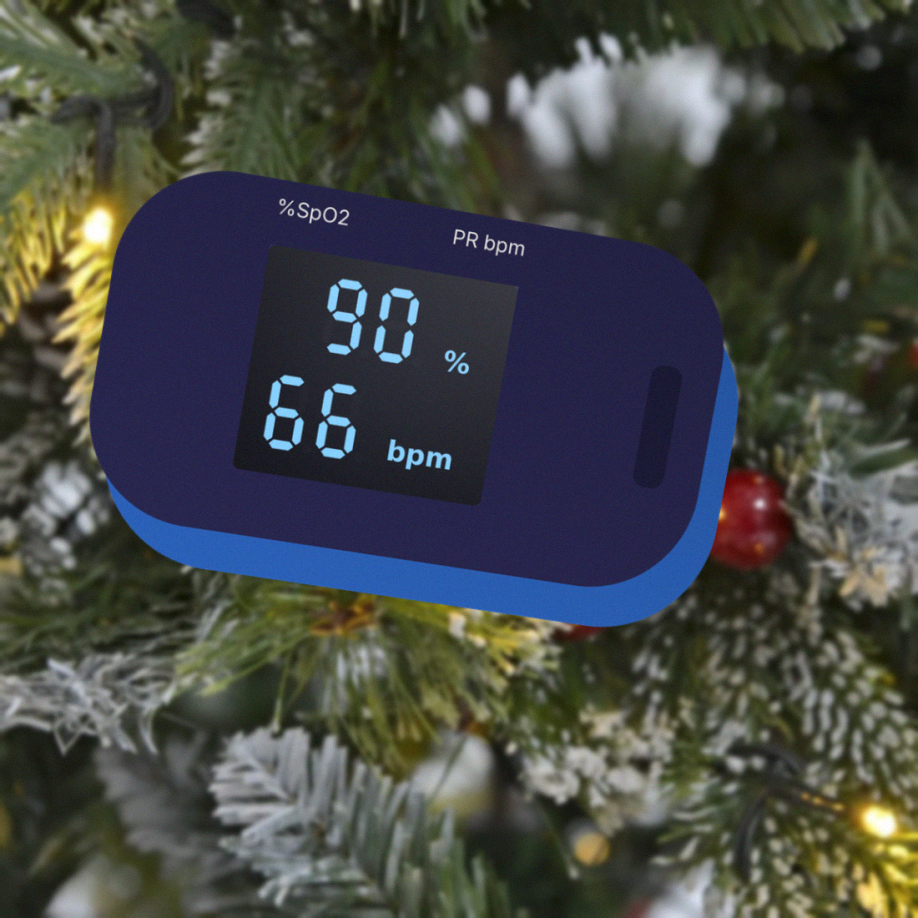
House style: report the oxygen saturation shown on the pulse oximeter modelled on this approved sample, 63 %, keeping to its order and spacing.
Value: 90 %
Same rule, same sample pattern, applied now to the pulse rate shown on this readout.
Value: 66 bpm
